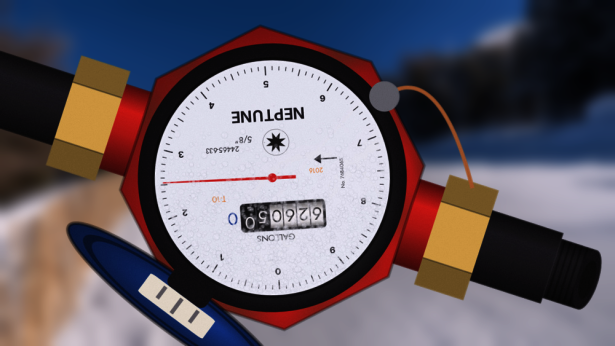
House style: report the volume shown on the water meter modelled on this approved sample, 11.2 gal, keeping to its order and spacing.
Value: 6260502.5 gal
